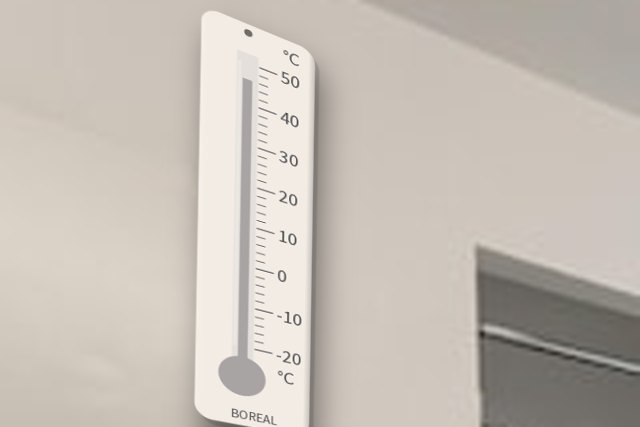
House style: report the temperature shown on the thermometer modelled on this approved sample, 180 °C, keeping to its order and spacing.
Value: 46 °C
